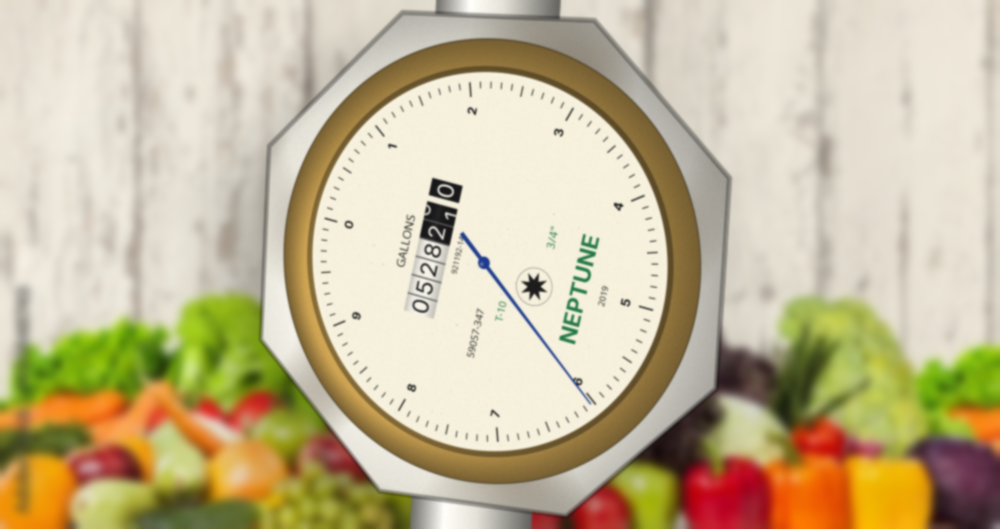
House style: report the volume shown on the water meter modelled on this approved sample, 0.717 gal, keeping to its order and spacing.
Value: 528206.0 gal
